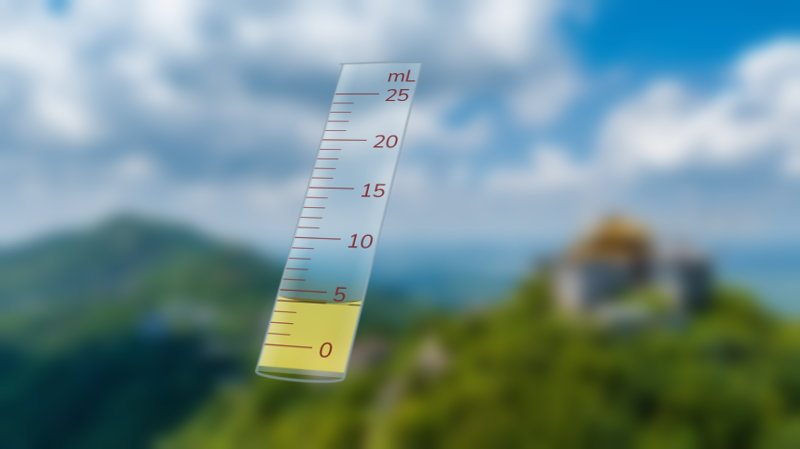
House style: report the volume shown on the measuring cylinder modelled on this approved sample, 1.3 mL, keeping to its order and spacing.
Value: 4 mL
